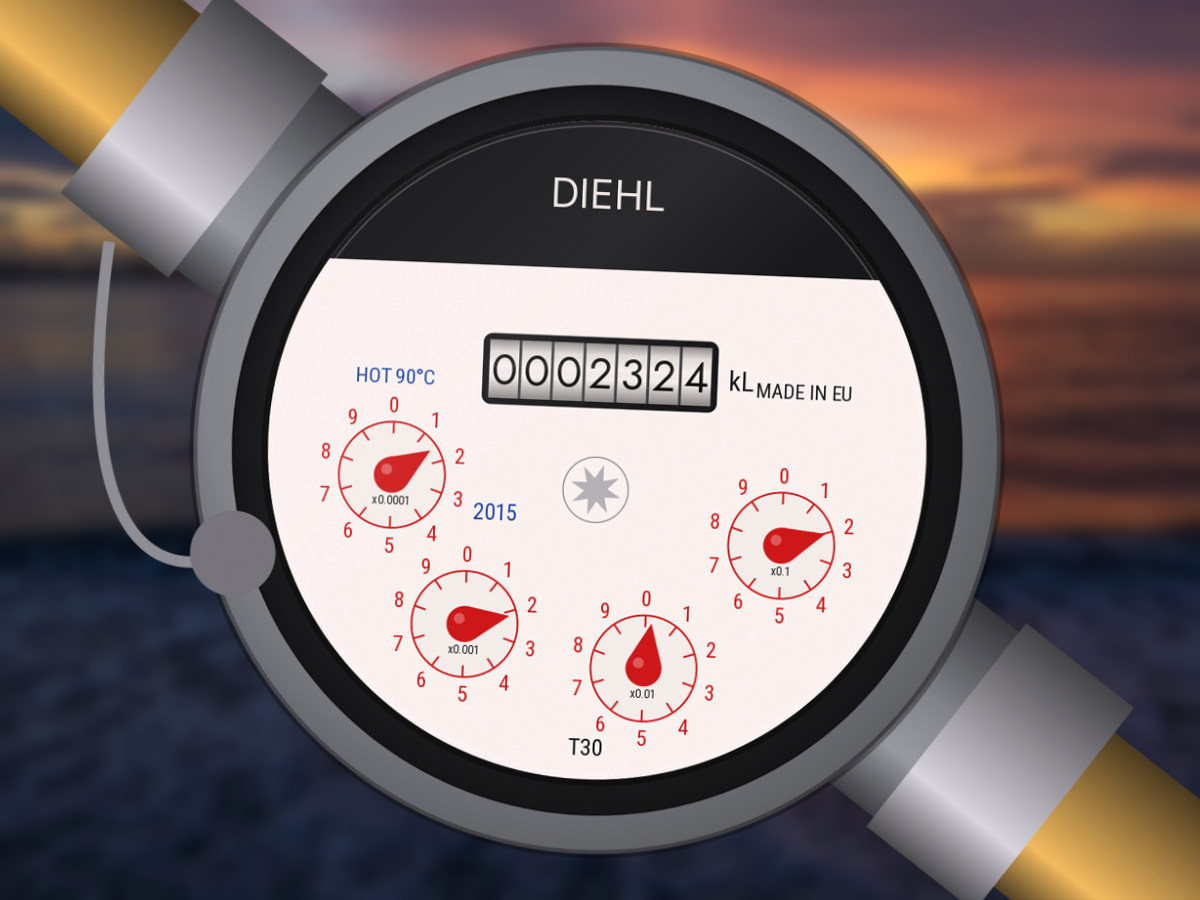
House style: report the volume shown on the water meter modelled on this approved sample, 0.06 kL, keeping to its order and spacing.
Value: 2324.2021 kL
